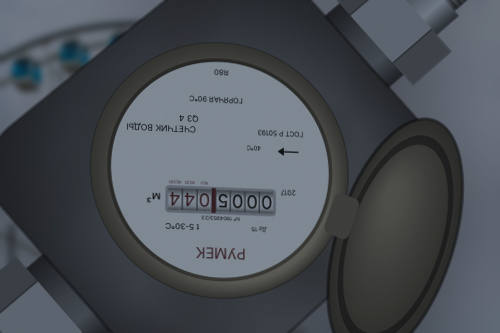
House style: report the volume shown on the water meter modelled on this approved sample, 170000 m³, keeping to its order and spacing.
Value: 5.044 m³
